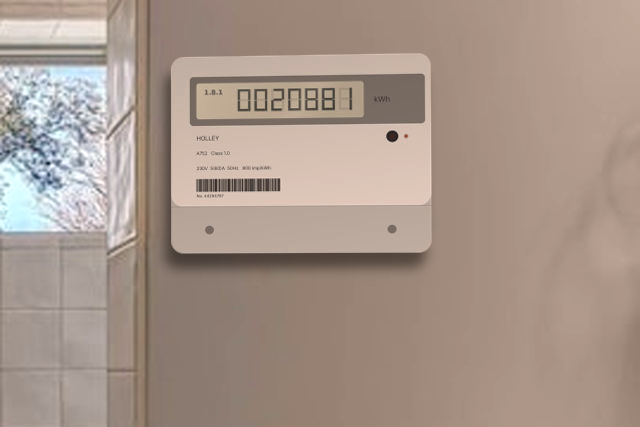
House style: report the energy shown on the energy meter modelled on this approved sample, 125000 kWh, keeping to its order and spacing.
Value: 20881 kWh
